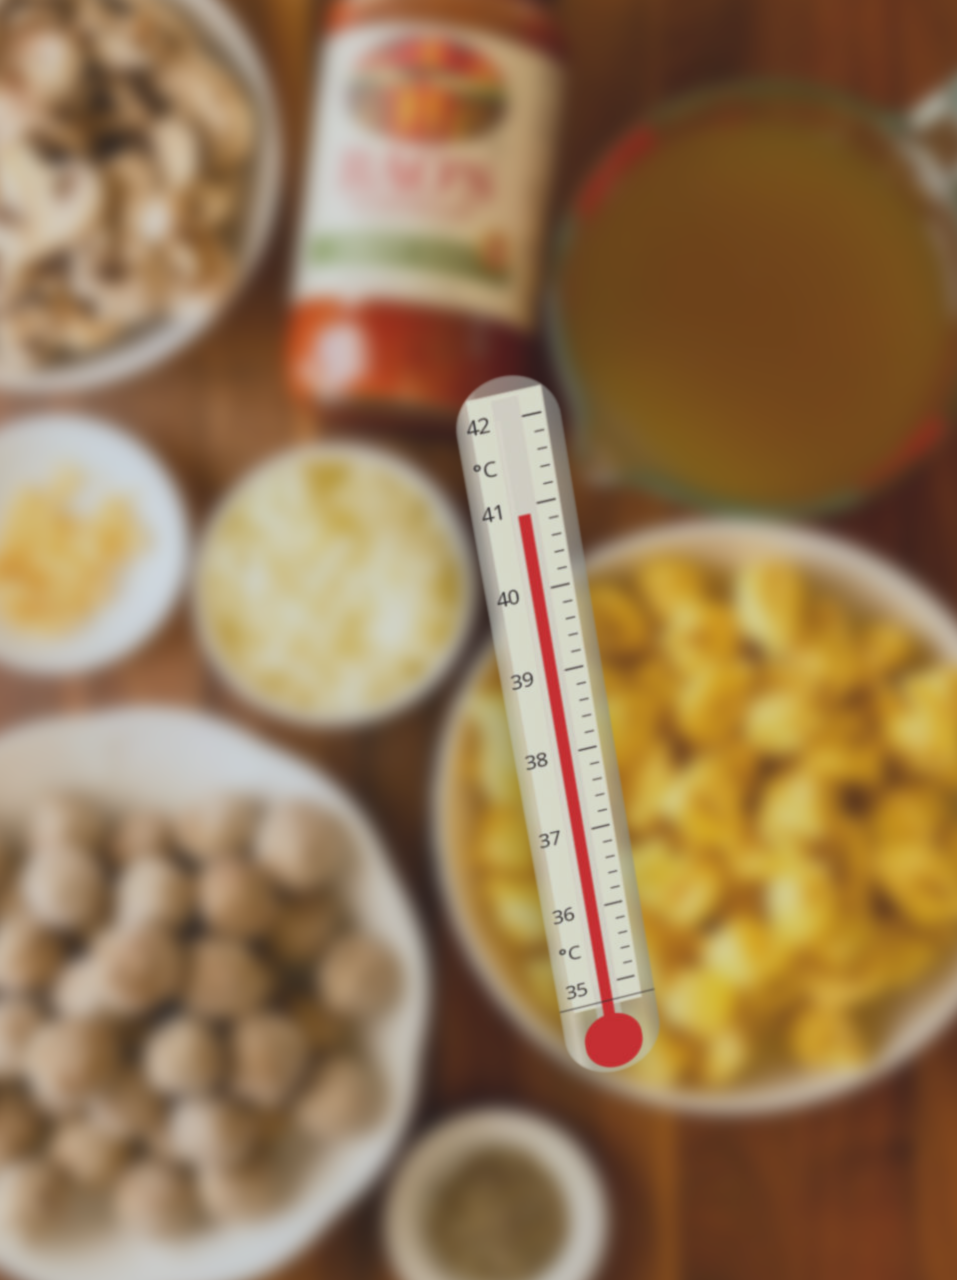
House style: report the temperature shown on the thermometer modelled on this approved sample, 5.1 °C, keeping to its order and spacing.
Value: 40.9 °C
